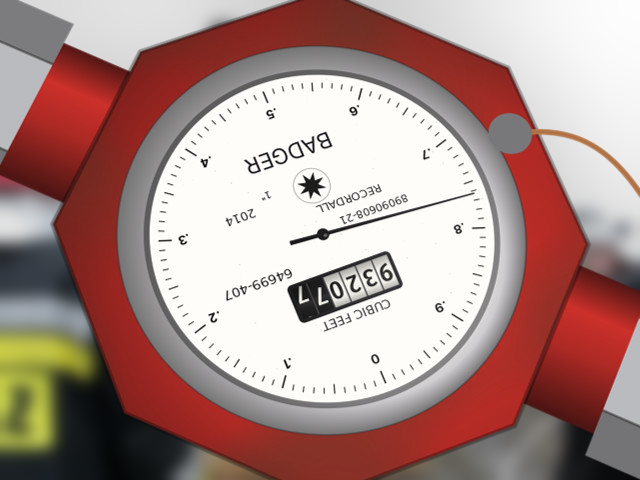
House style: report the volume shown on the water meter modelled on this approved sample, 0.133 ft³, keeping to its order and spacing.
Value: 932076.76 ft³
